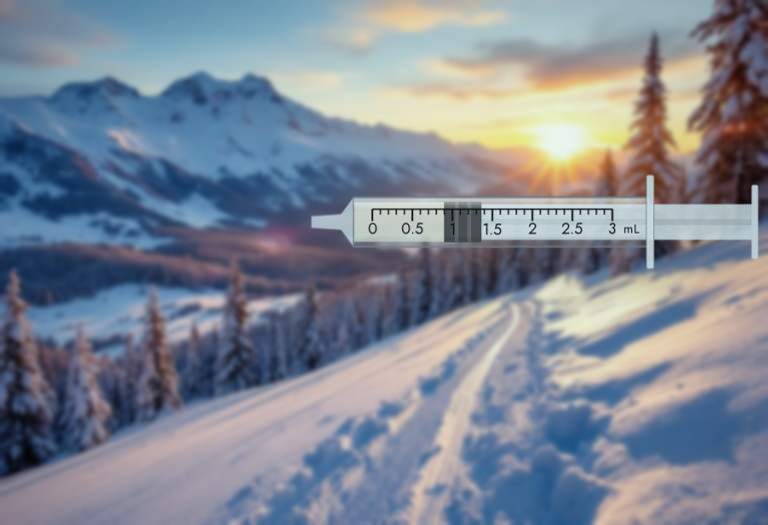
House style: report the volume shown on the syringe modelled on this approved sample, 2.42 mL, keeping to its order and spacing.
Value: 0.9 mL
